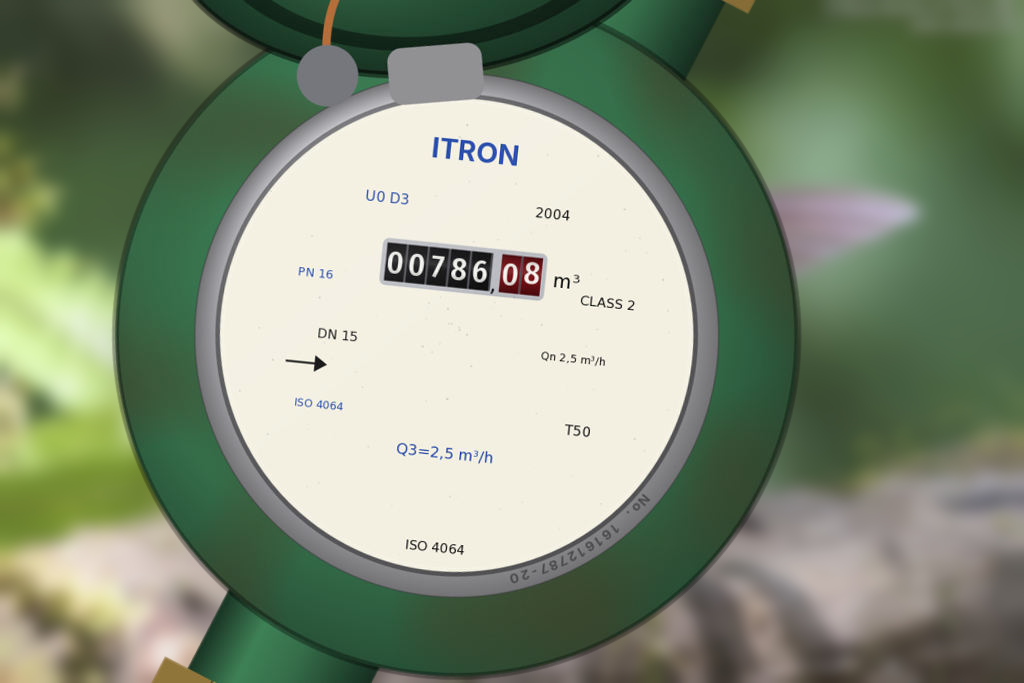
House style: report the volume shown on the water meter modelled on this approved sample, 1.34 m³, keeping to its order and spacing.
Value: 786.08 m³
